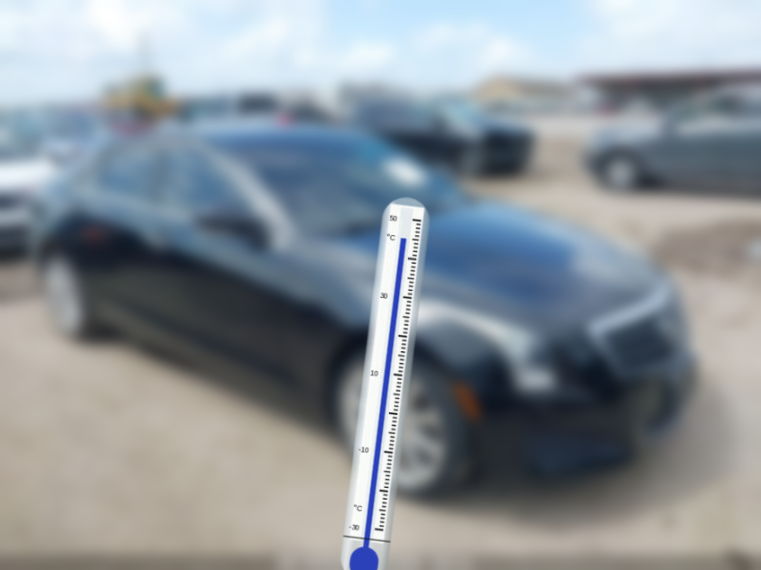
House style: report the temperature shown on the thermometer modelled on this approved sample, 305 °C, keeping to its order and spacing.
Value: 45 °C
